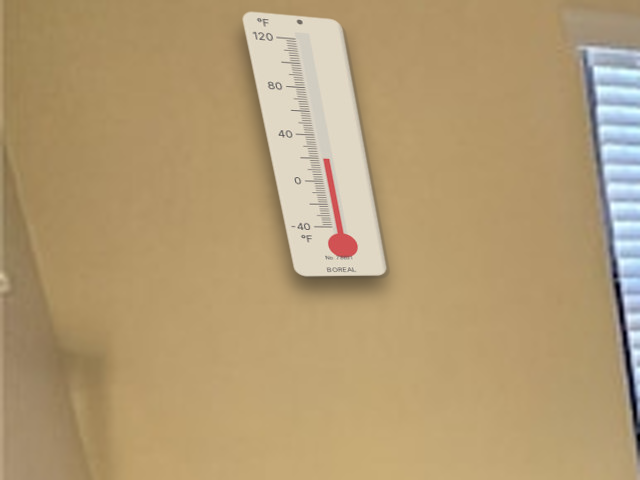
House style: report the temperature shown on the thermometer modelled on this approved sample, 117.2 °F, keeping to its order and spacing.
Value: 20 °F
